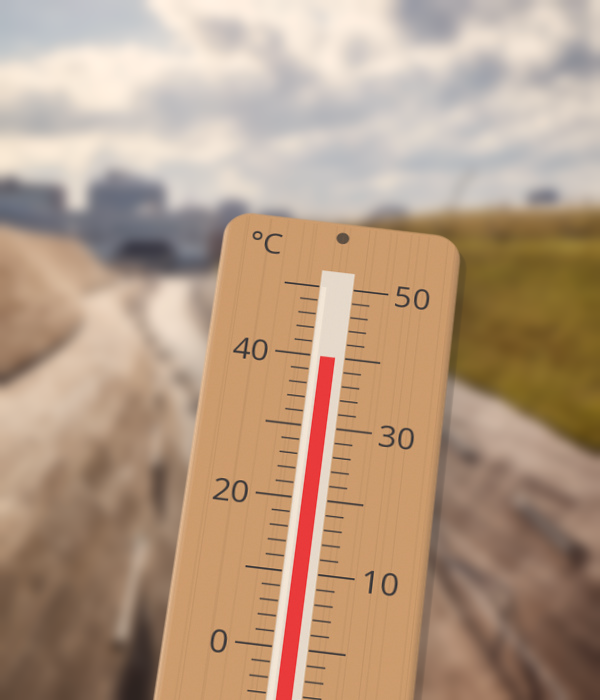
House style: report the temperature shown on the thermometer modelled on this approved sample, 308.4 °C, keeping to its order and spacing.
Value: 40 °C
